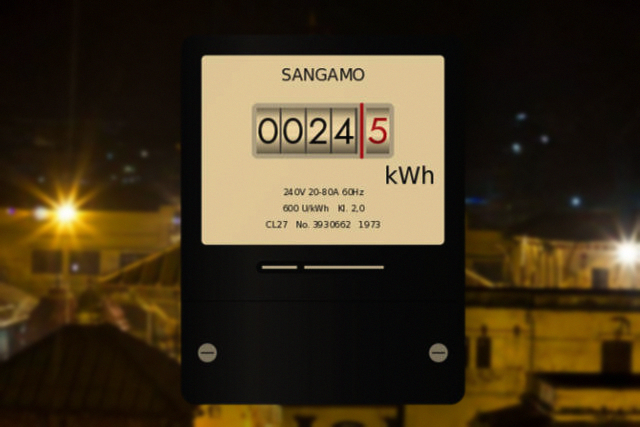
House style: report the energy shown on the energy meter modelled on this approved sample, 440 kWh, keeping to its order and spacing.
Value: 24.5 kWh
